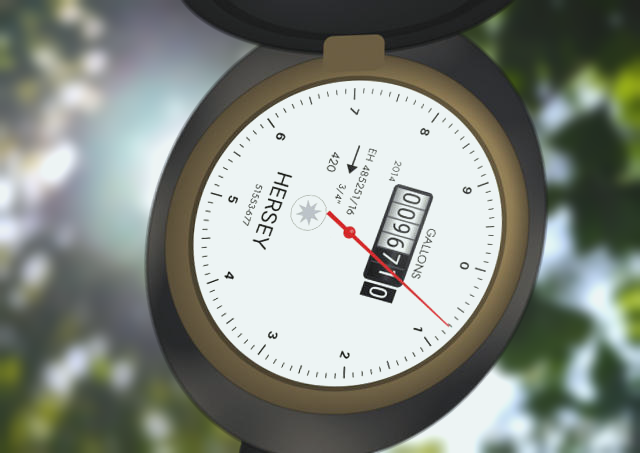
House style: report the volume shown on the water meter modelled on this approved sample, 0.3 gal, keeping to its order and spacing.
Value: 96710.7 gal
